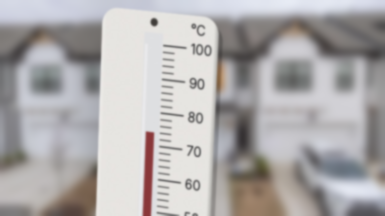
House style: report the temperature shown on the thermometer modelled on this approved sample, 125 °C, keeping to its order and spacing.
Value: 74 °C
